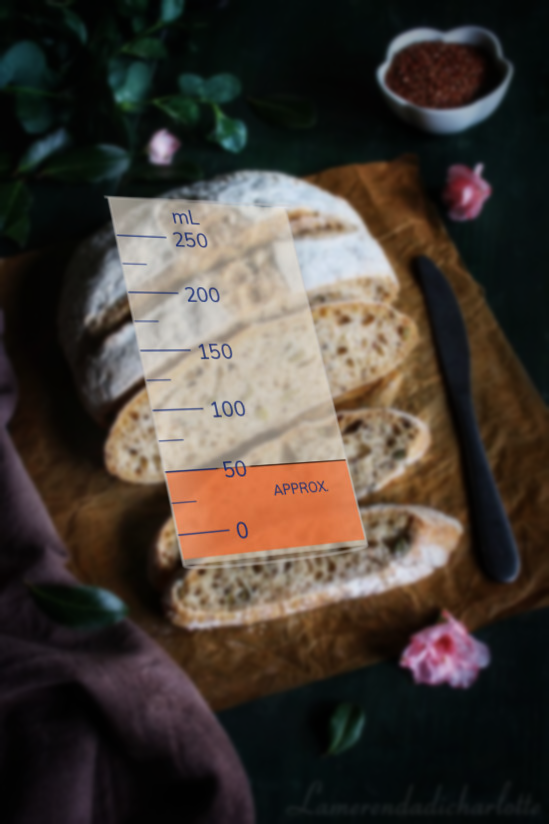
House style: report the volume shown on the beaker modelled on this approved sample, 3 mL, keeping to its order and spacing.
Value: 50 mL
